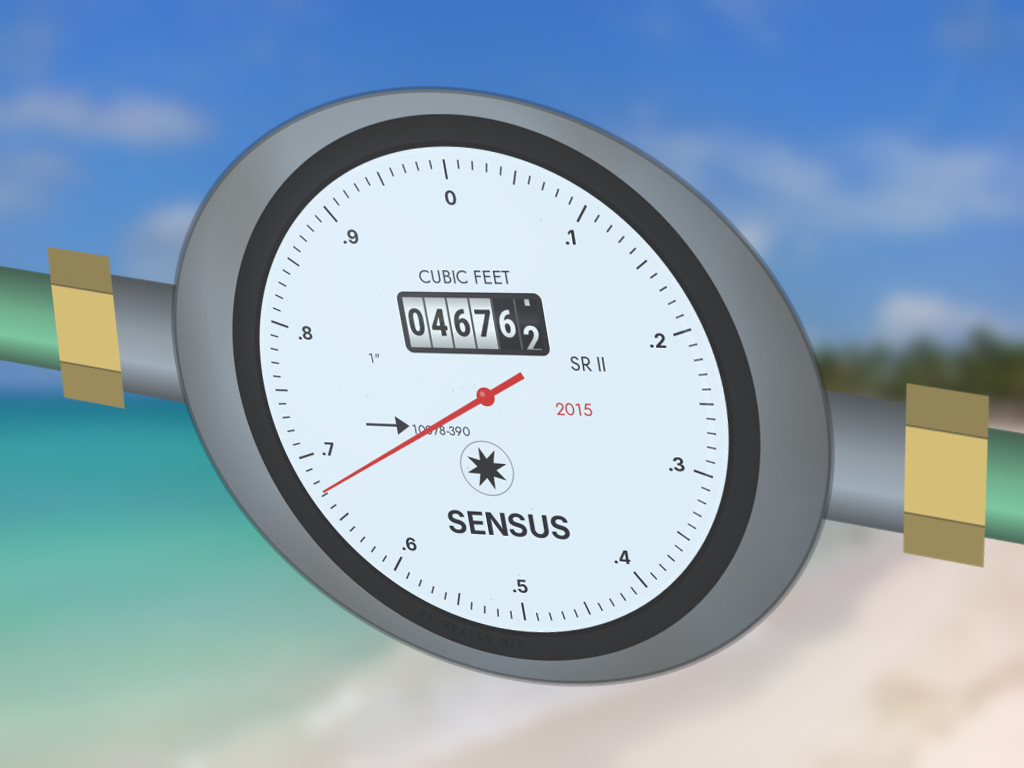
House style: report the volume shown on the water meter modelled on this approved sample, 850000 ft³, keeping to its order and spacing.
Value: 46761.67 ft³
